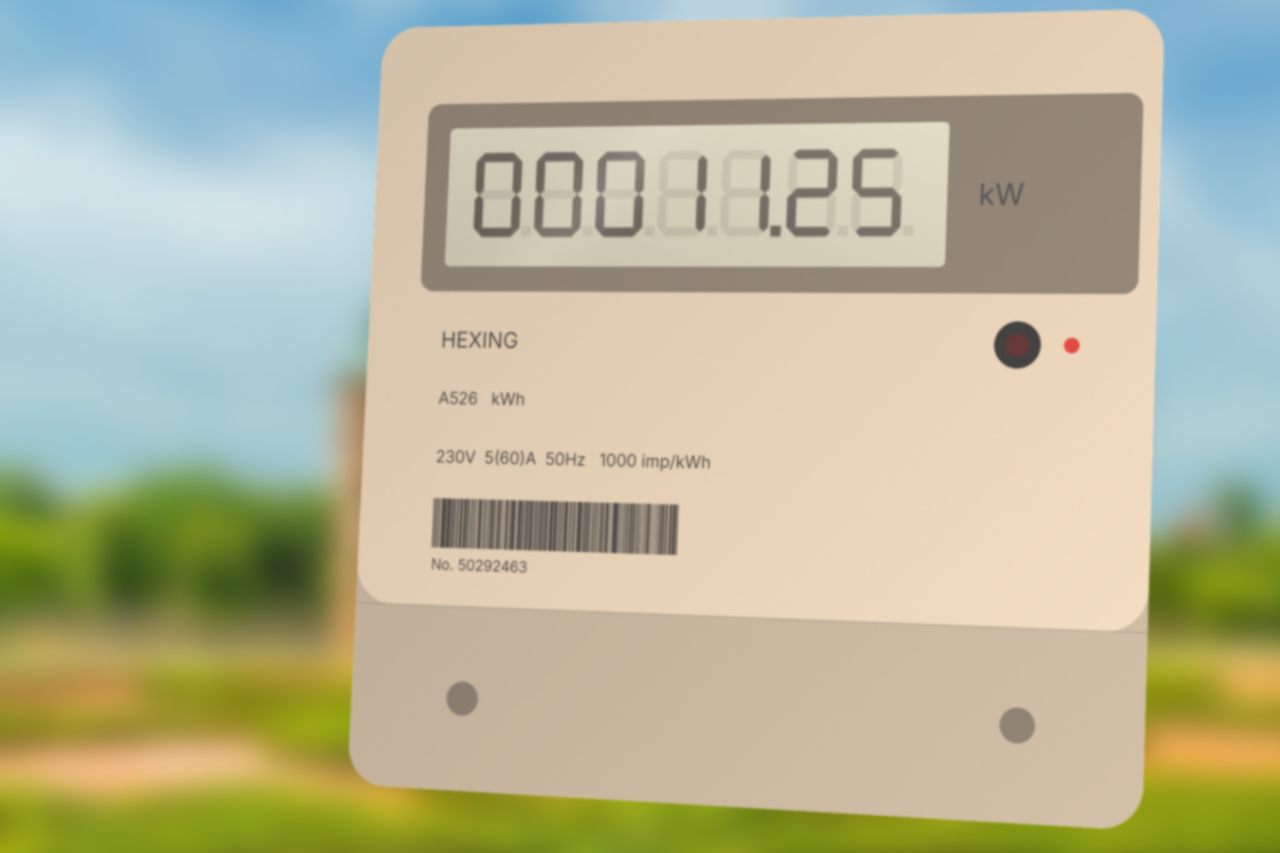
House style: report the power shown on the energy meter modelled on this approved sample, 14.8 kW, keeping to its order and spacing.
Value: 11.25 kW
